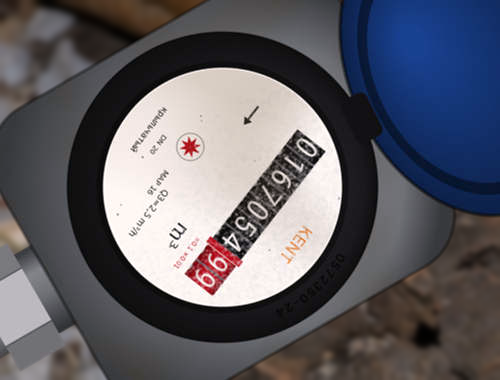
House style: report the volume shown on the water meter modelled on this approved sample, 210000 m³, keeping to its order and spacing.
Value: 167054.99 m³
